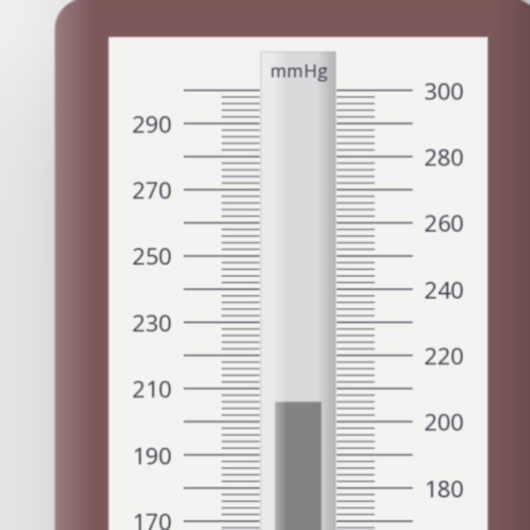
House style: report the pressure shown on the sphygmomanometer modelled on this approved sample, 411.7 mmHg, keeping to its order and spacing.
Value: 206 mmHg
